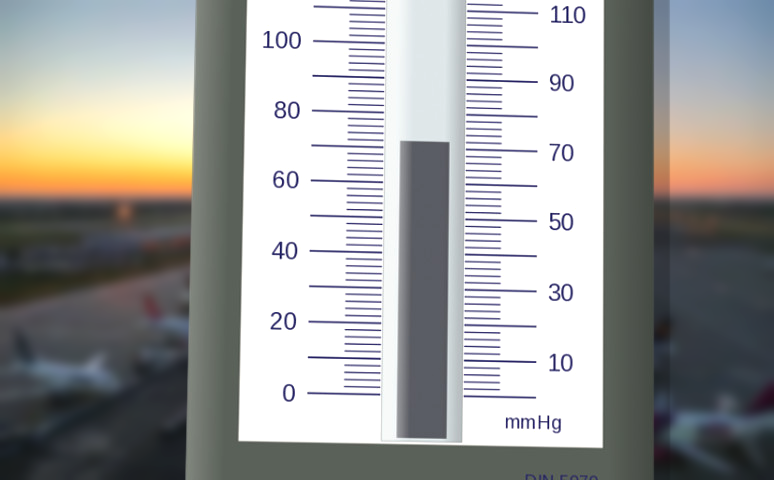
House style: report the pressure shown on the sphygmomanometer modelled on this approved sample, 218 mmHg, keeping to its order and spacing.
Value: 72 mmHg
